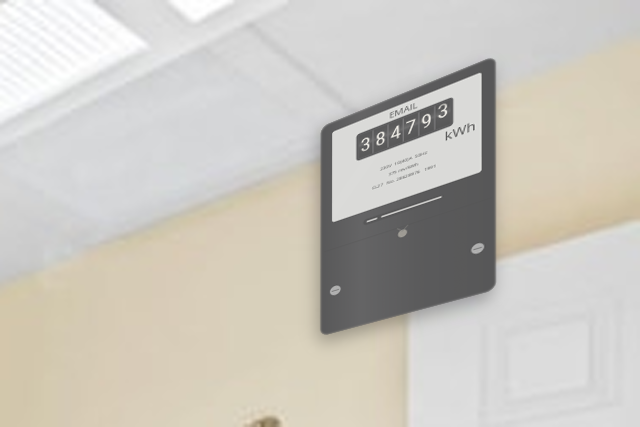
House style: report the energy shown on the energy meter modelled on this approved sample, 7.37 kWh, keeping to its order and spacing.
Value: 384793 kWh
